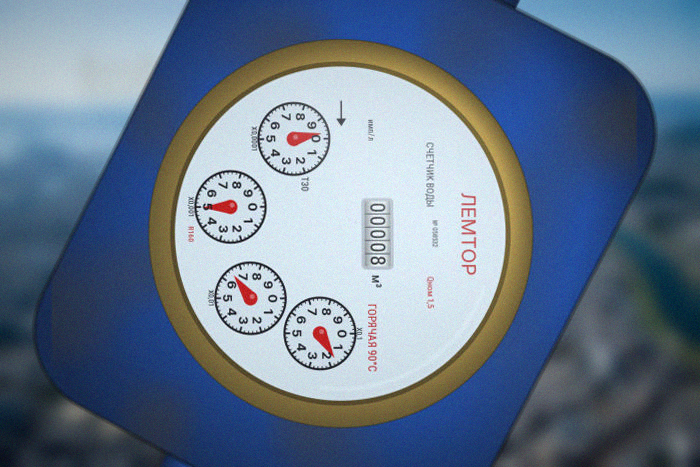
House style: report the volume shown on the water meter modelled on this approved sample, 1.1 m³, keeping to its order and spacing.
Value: 8.1649 m³
